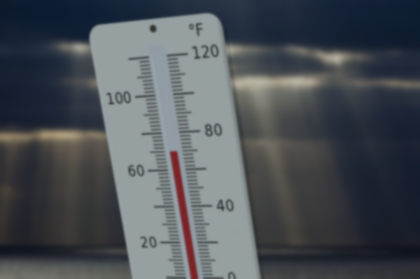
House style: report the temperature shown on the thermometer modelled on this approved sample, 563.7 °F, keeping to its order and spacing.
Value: 70 °F
